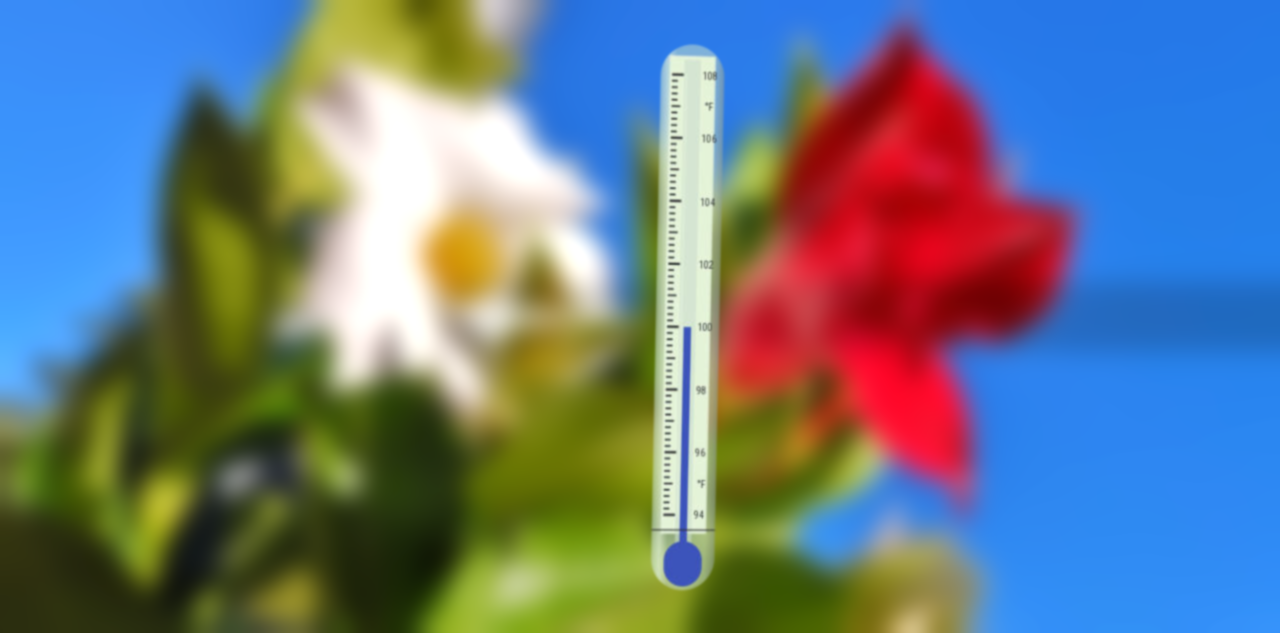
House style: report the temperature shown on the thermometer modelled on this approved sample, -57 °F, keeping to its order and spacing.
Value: 100 °F
